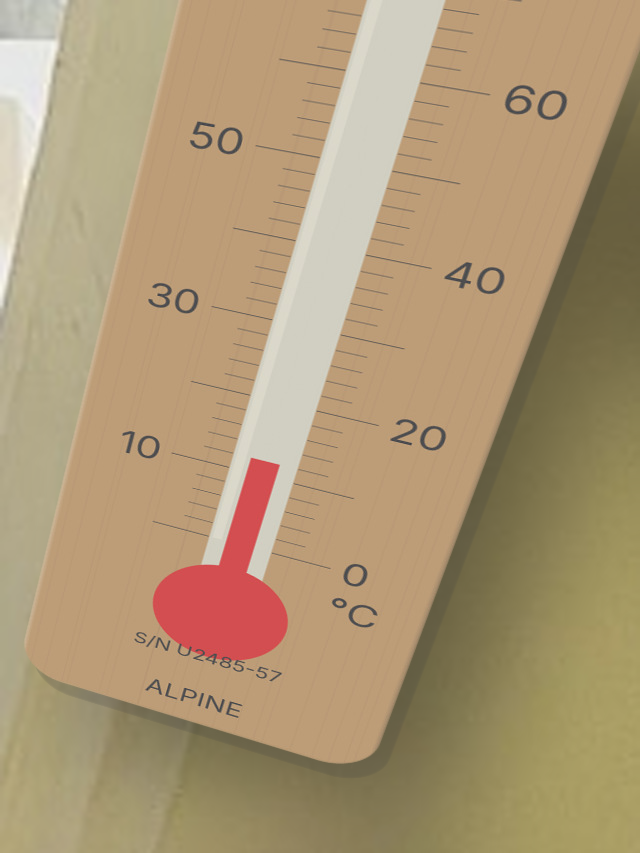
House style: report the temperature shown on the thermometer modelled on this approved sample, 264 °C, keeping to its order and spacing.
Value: 12 °C
